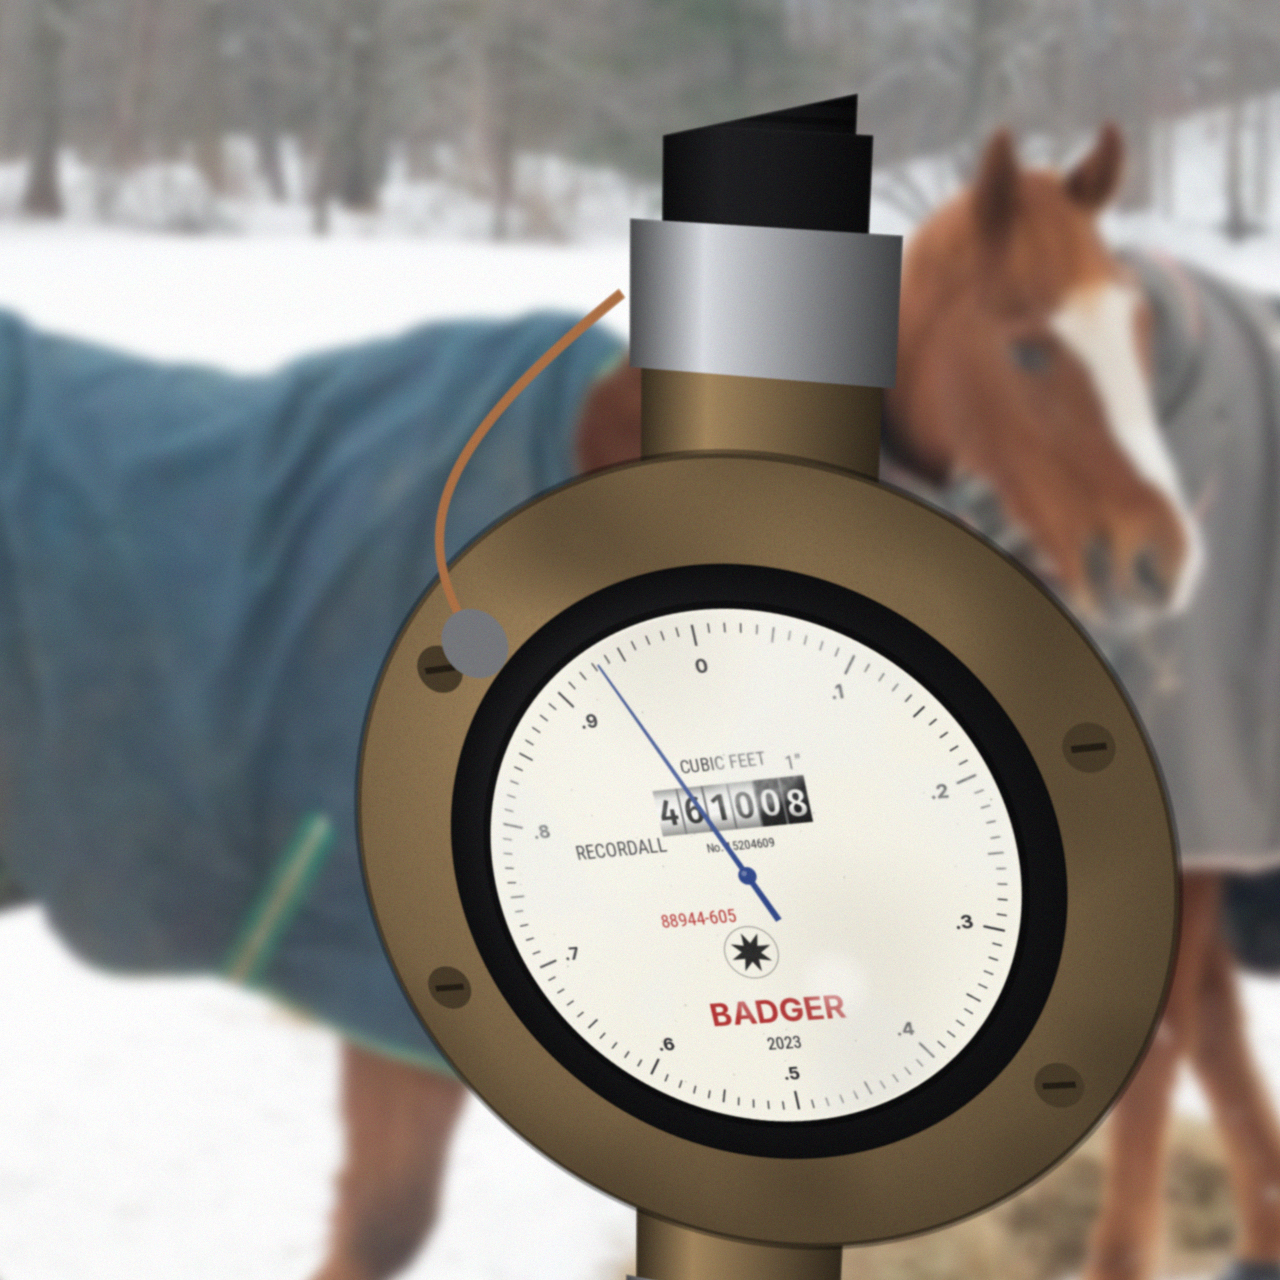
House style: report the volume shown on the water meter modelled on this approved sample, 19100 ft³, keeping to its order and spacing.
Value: 461007.93 ft³
